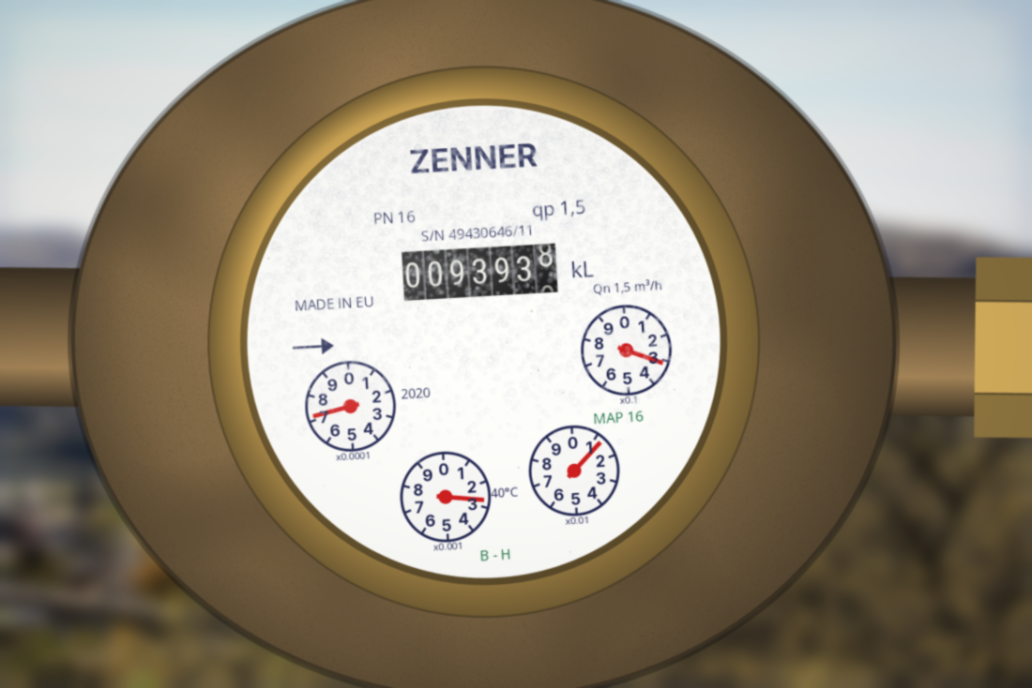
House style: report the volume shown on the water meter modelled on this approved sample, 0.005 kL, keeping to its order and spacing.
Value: 93938.3127 kL
